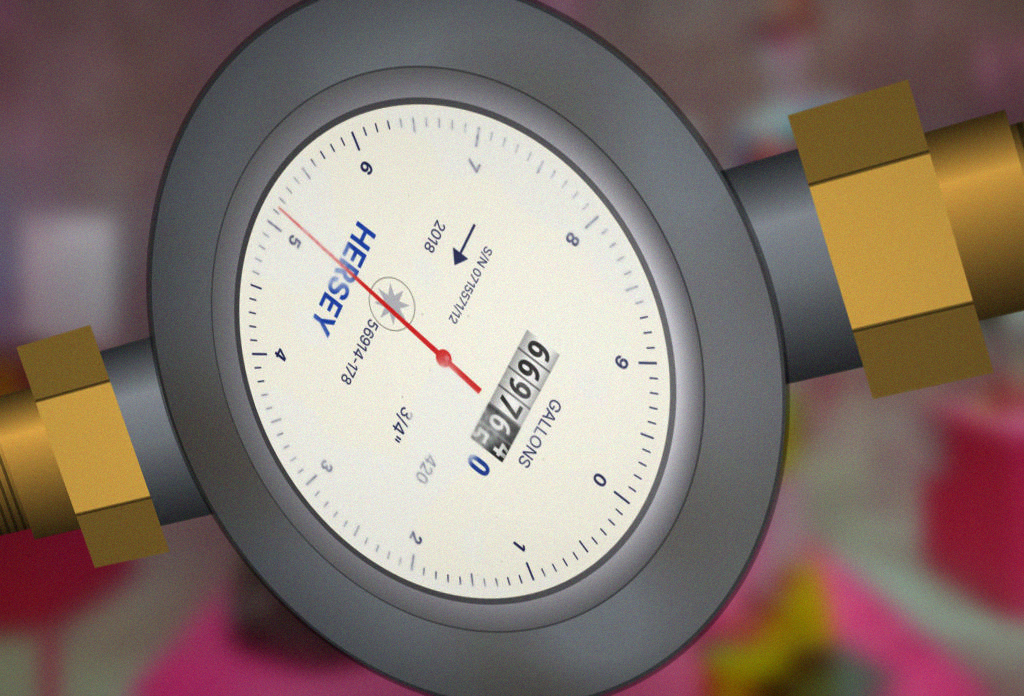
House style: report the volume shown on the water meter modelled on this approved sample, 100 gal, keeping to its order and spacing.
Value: 6697645.1 gal
